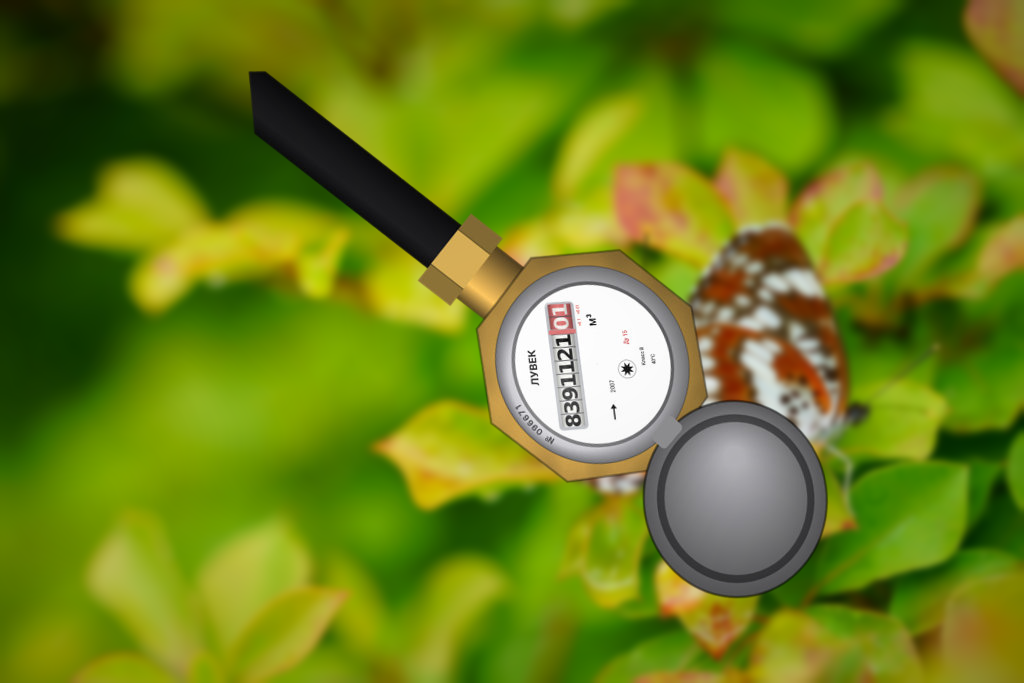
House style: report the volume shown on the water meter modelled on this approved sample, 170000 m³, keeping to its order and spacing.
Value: 8391121.01 m³
